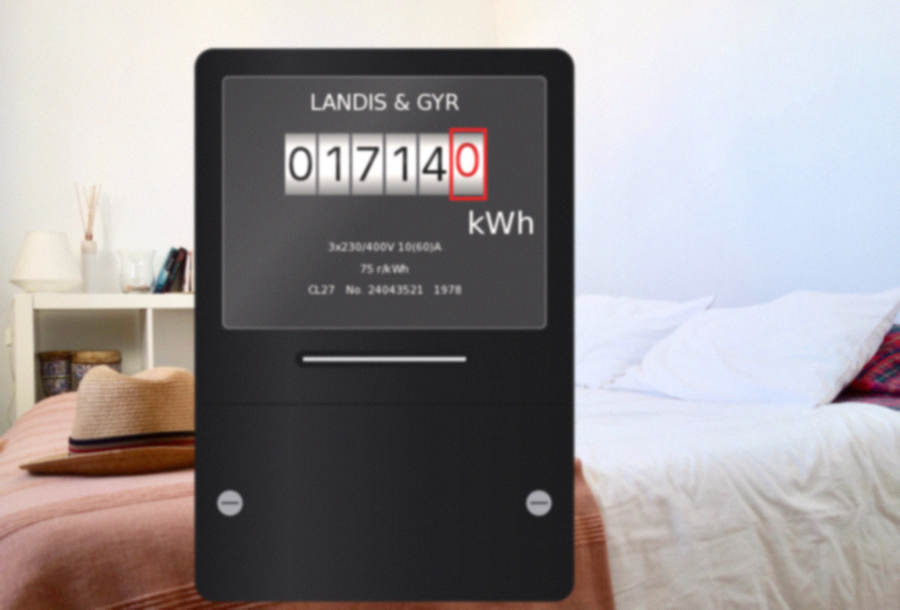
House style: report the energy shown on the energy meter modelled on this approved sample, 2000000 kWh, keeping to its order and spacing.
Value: 1714.0 kWh
